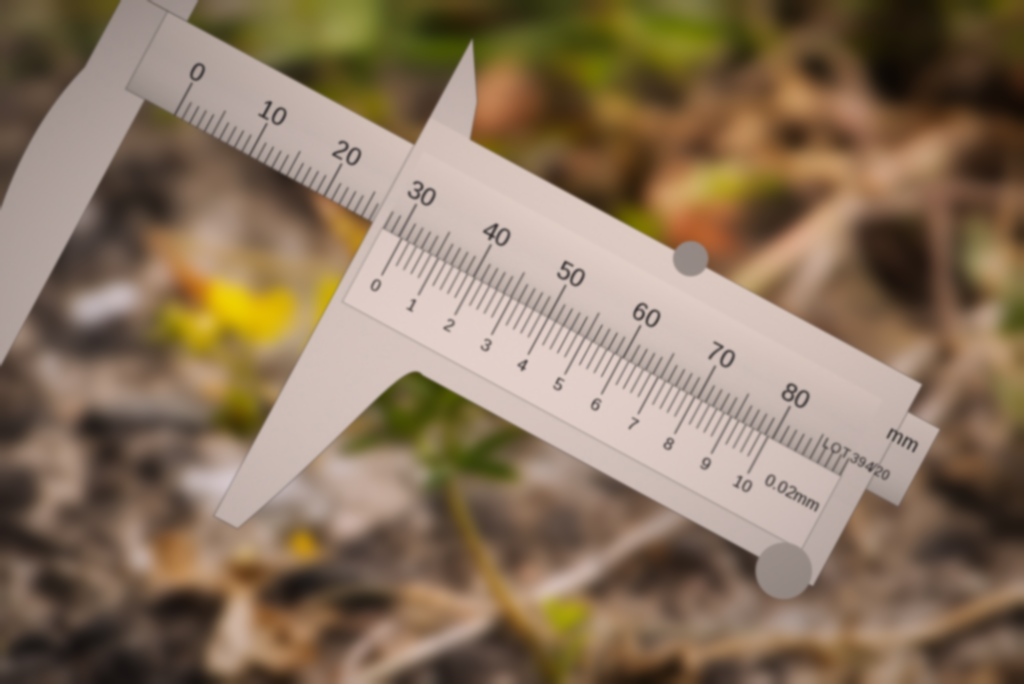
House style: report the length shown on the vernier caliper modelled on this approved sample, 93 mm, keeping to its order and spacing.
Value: 30.4 mm
